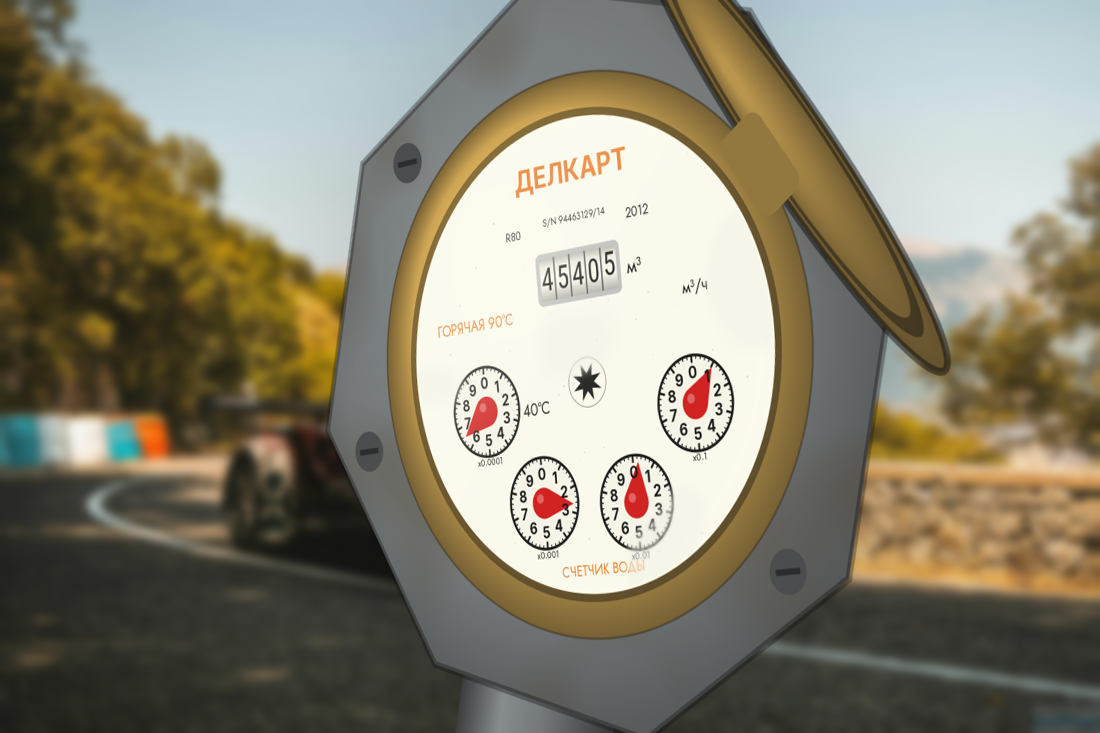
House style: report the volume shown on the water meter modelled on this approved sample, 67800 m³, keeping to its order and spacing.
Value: 45405.1026 m³
